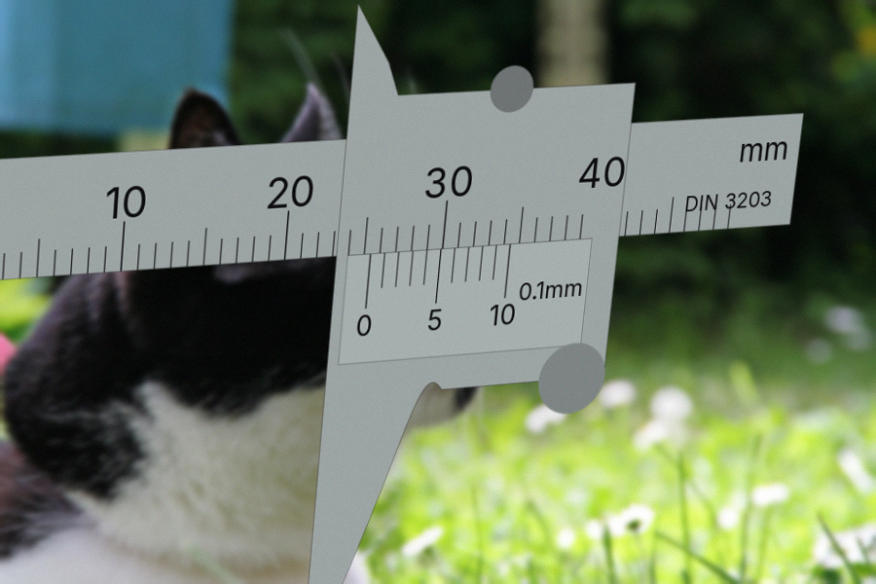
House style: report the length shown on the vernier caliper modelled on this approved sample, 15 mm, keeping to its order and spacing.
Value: 25.4 mm
